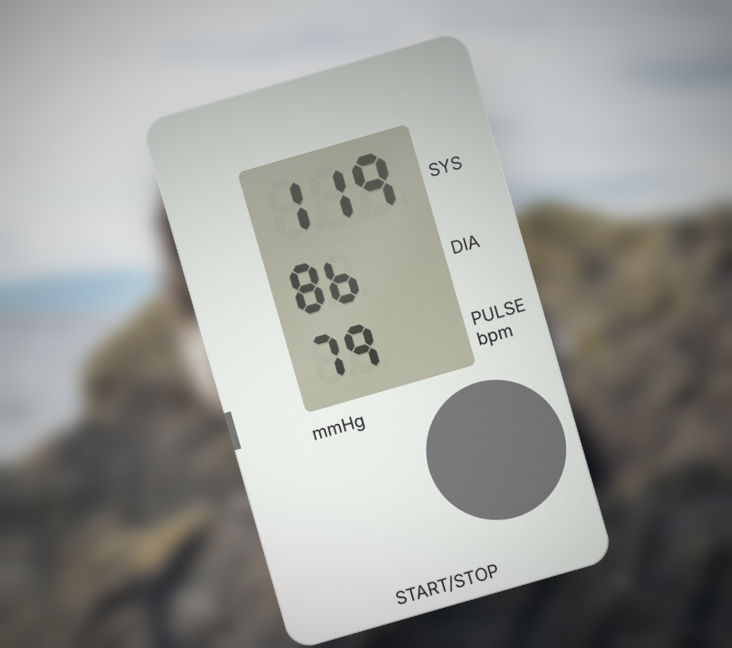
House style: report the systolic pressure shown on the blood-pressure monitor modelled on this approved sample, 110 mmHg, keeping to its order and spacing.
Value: 119 mmHg
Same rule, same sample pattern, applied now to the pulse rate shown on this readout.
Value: 79 bpm
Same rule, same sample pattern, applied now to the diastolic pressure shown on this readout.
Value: 86 mmHg
